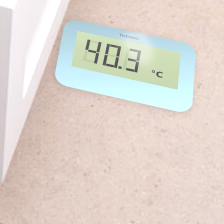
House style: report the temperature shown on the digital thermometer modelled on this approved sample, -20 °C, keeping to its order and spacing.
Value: 40.3 °C
